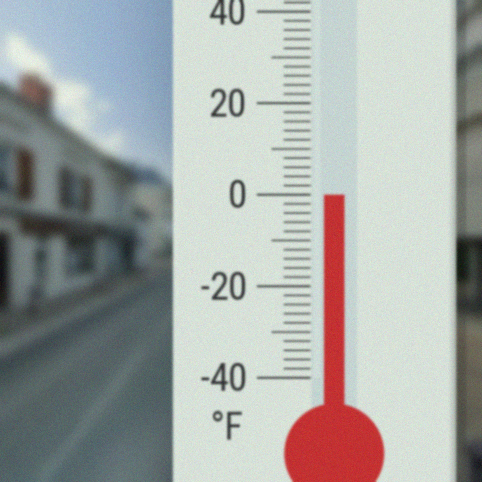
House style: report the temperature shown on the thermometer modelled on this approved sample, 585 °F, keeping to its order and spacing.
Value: 0 °F
